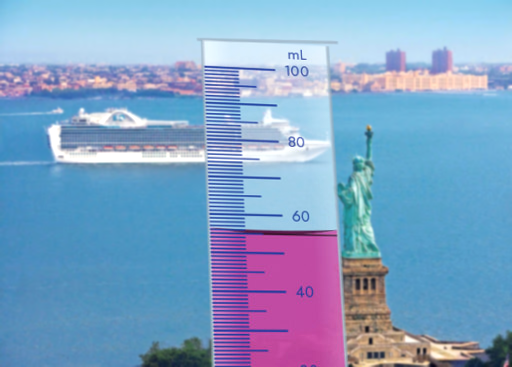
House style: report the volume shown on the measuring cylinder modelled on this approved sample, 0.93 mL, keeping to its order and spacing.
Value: 55 mL
